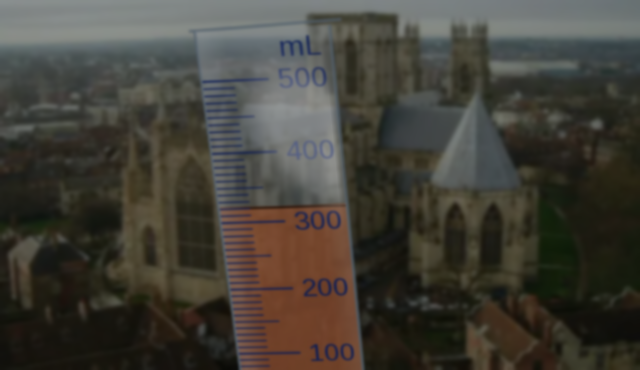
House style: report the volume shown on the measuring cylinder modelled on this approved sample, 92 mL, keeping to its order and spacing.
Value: 320 mL
